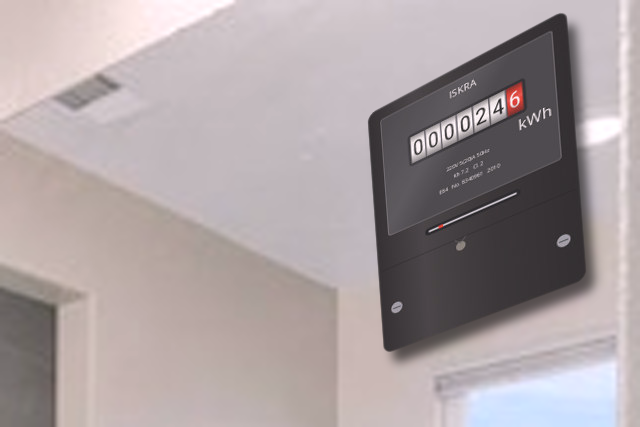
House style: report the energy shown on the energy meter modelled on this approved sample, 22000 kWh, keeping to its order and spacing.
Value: 24.6 kWh
